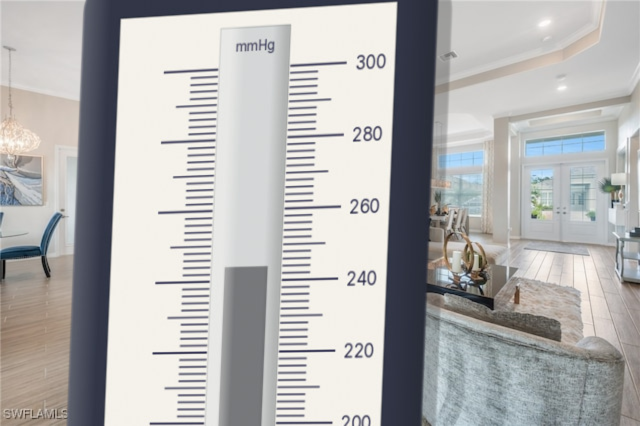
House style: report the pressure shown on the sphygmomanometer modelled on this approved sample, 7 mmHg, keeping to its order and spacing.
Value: 244 mmHg
